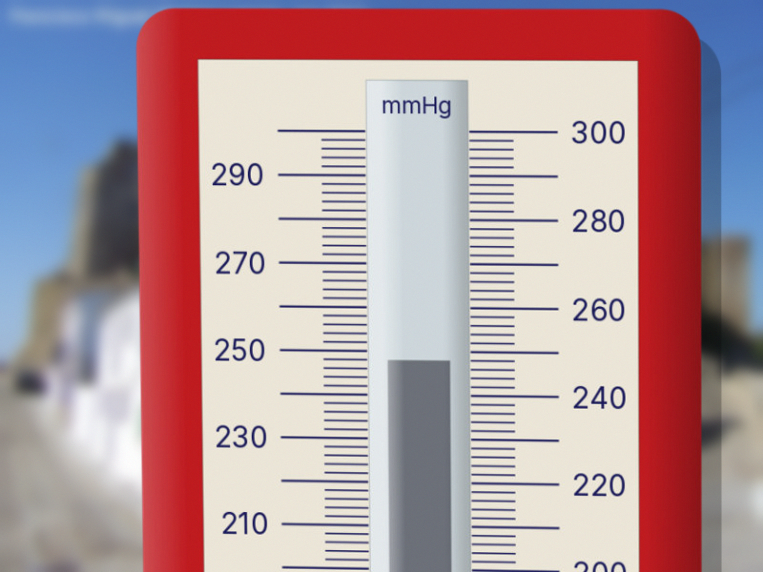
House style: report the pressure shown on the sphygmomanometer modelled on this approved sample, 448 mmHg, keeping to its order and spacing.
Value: 248 mmHg
